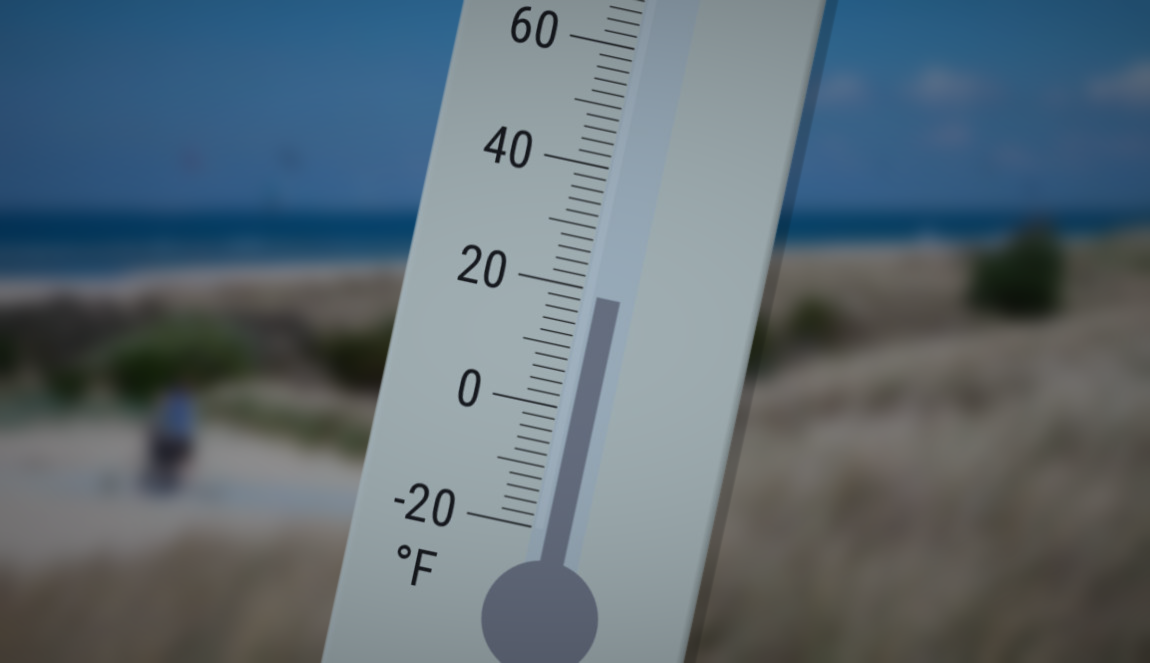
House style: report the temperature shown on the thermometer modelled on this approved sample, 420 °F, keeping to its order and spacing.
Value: 19 °F
